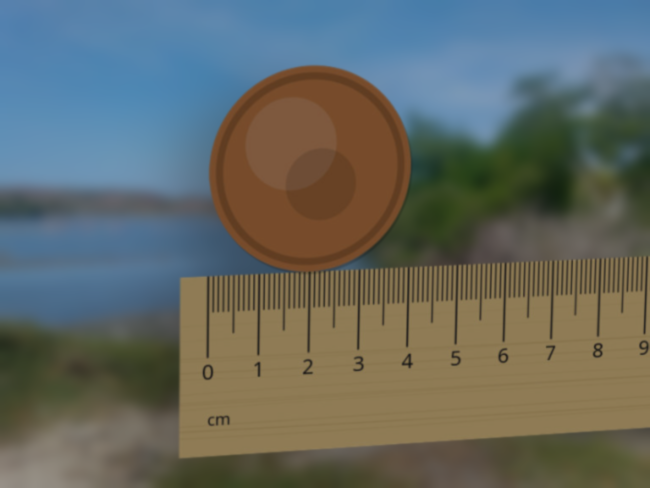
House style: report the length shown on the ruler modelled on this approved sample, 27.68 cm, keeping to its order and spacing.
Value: 4 cm
